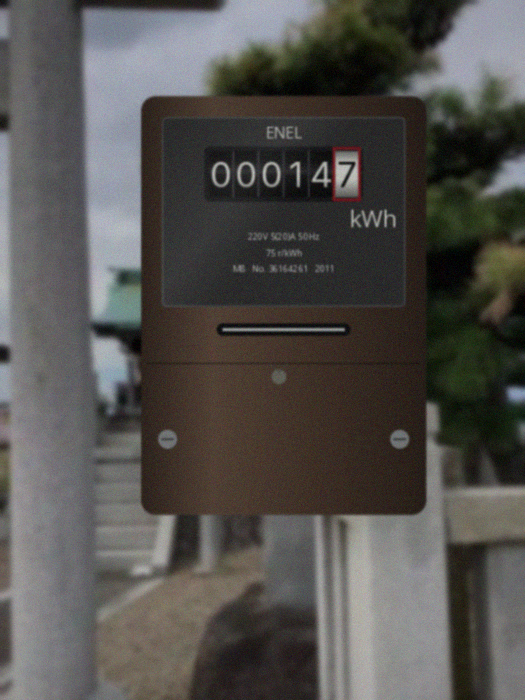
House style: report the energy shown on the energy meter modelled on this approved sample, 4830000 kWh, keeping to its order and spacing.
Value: 14.7 kWh
